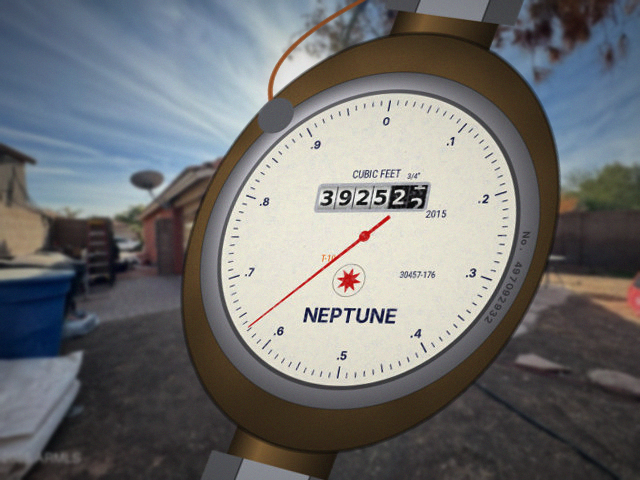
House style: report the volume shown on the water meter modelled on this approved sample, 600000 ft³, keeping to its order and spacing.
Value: 392521.63 ft³
